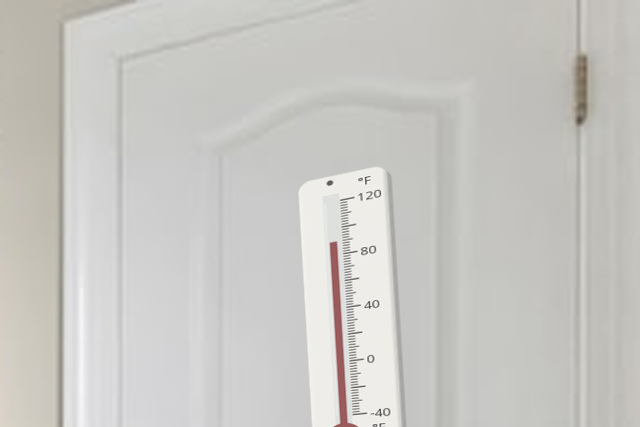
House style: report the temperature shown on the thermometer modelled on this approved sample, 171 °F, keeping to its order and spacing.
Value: 90 °F
